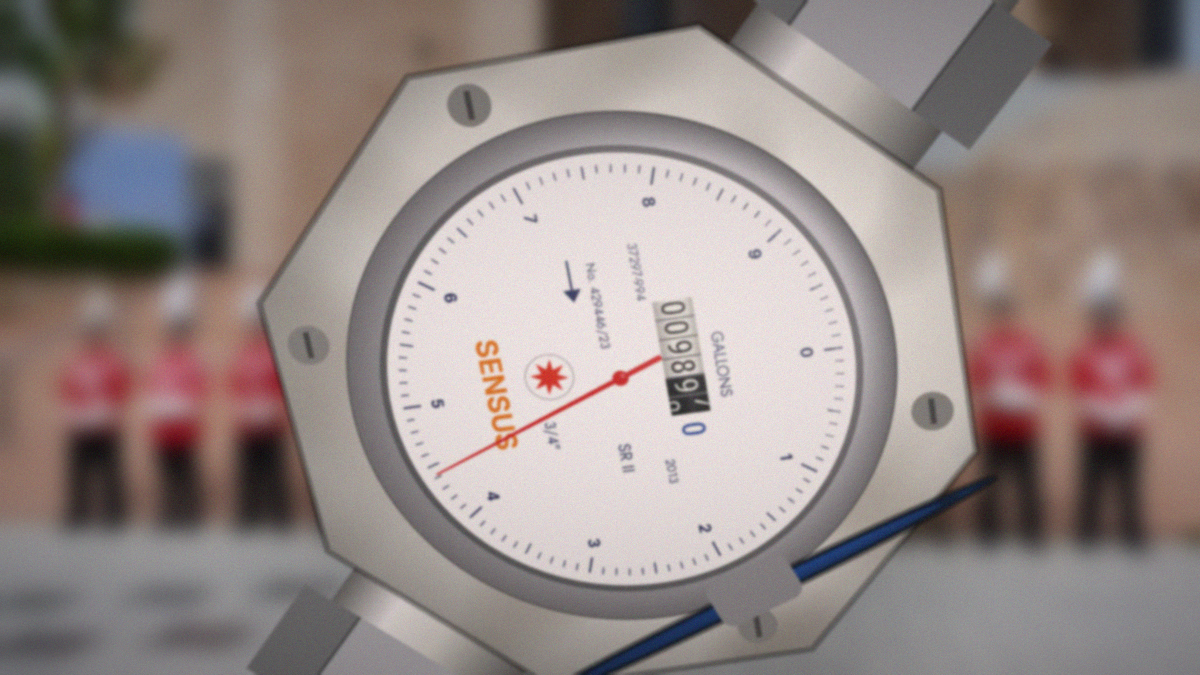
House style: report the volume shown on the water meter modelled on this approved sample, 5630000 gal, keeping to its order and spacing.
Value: 98974.4 gal
